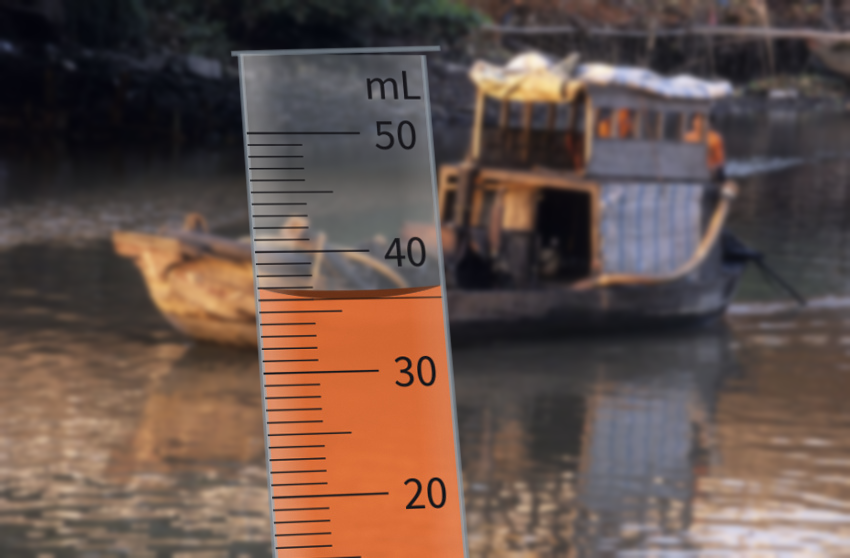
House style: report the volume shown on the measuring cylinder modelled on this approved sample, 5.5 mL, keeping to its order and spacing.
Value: 36 mL
